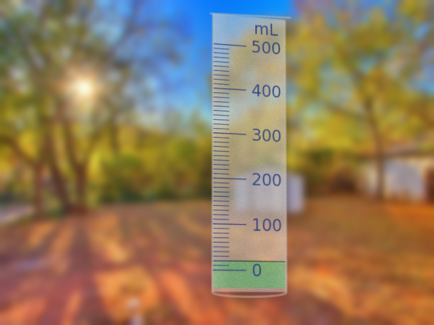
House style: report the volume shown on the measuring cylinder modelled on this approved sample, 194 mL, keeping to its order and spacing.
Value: 20 mL
